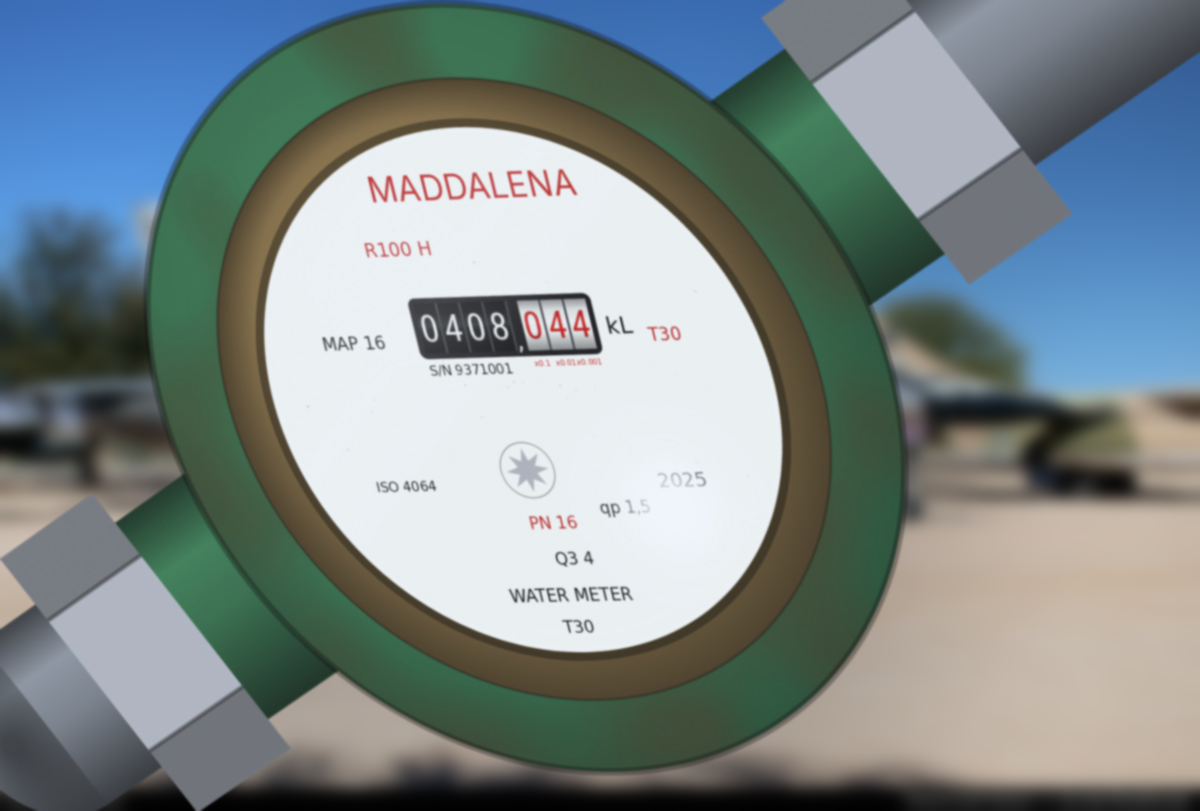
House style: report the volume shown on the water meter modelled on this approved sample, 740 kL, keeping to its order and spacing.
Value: 408.044 kL
